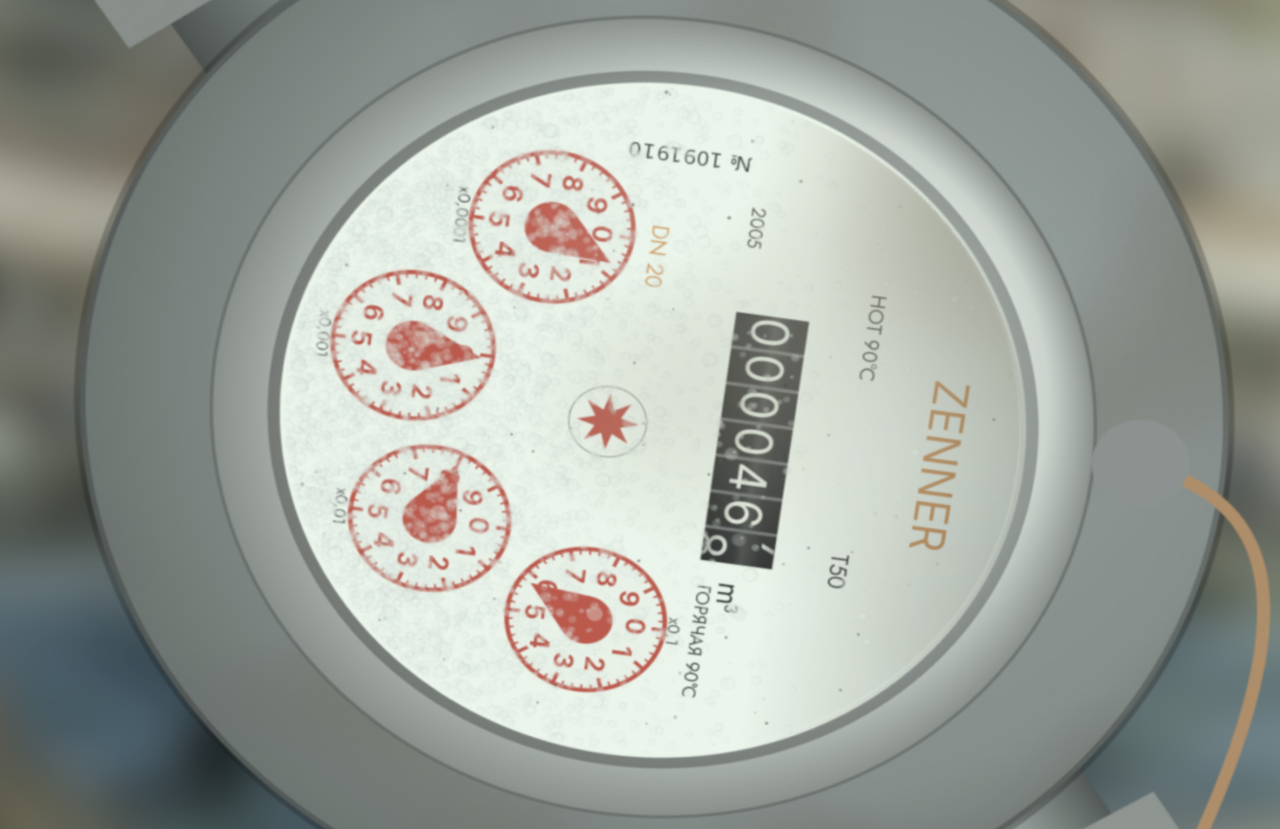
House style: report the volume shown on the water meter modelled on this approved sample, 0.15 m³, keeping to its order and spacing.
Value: 467.5800 m³
